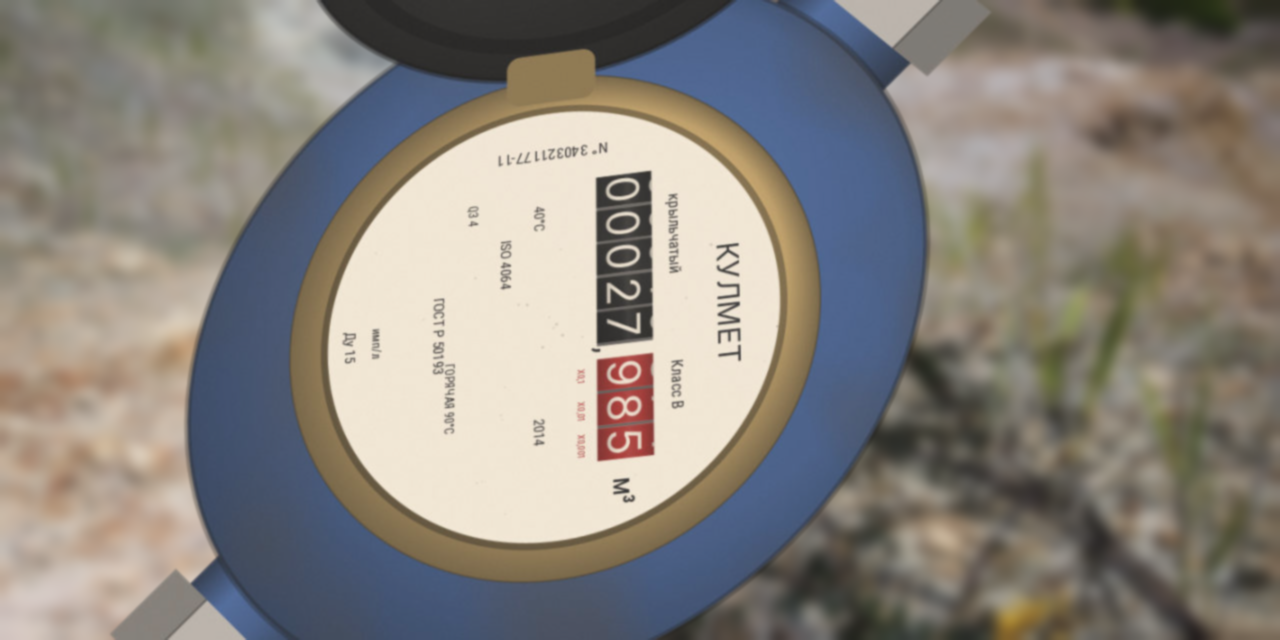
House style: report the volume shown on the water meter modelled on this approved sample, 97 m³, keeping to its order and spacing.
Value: 27.985 m³
